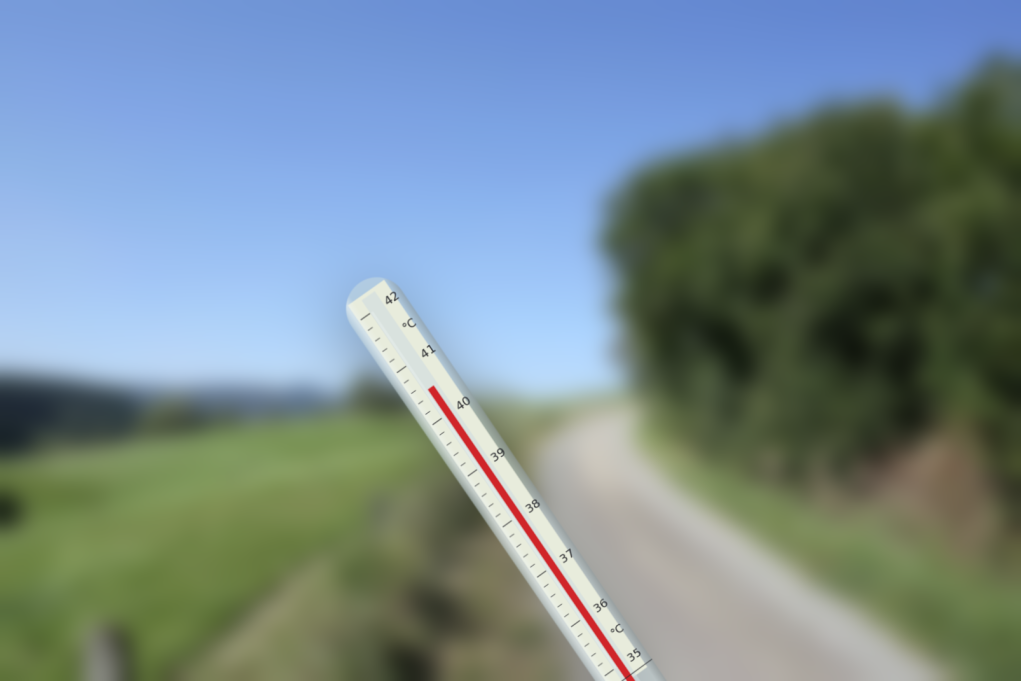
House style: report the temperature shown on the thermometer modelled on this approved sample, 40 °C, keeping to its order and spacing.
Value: 40.5 °C
